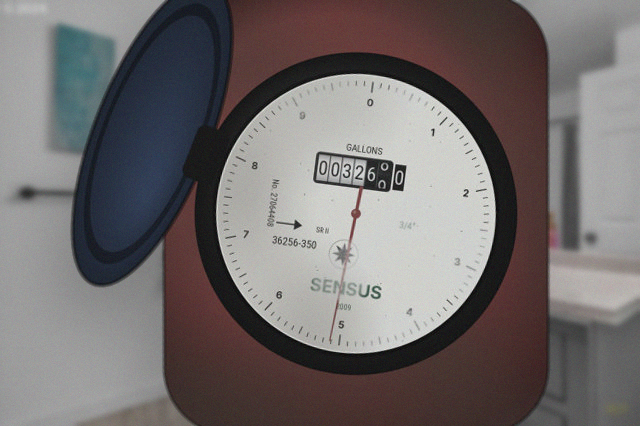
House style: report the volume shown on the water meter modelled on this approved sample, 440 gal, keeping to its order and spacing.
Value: 32685.1 gal
